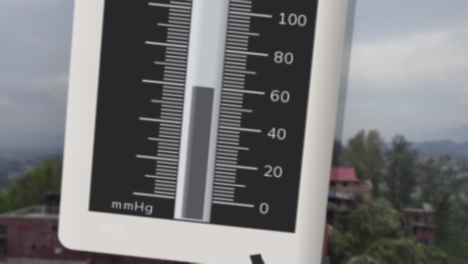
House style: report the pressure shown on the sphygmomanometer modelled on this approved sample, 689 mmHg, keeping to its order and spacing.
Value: 60 mmHg
